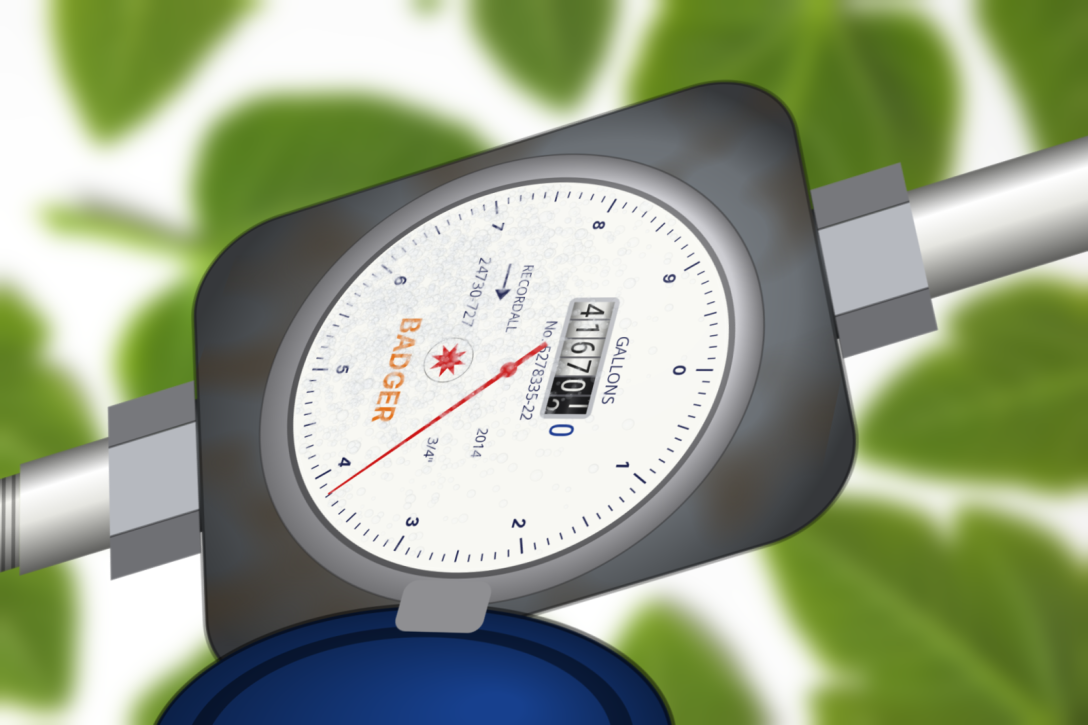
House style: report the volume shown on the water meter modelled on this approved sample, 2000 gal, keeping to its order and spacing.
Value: 4167013.8 gal
